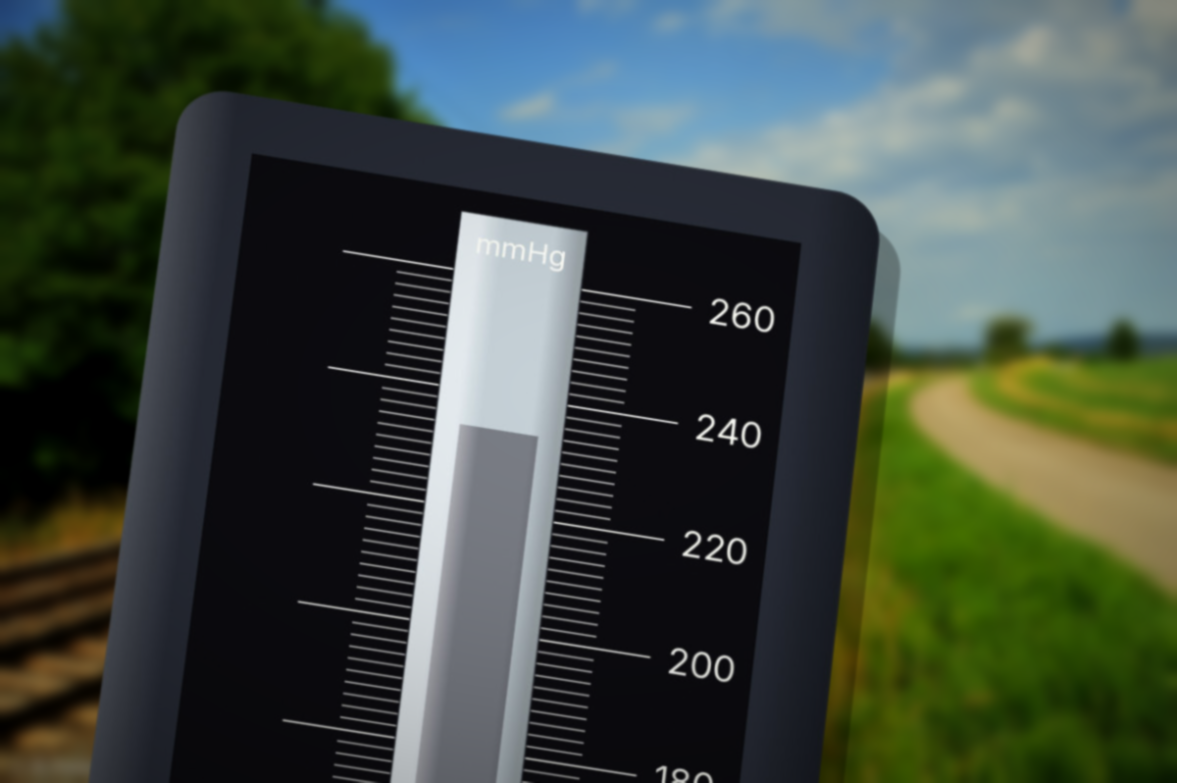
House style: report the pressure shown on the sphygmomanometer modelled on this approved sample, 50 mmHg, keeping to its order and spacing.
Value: 234 mmHg
